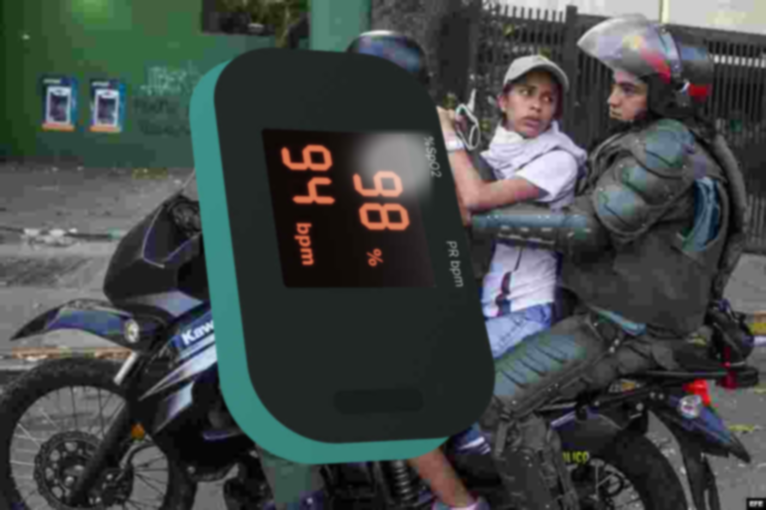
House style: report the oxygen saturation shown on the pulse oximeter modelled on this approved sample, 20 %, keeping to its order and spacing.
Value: 98 %
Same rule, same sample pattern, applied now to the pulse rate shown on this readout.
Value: 94 bpm
